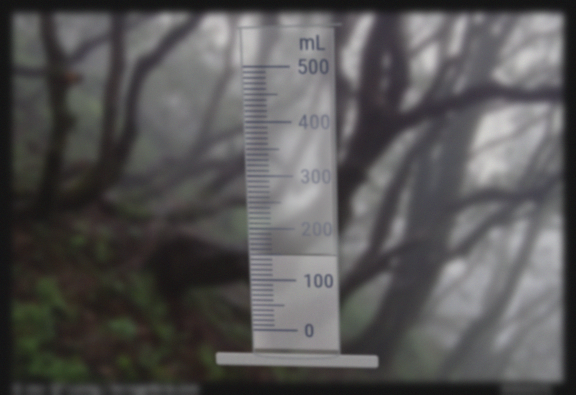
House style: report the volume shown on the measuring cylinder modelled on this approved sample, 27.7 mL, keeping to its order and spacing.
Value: 150 mL
